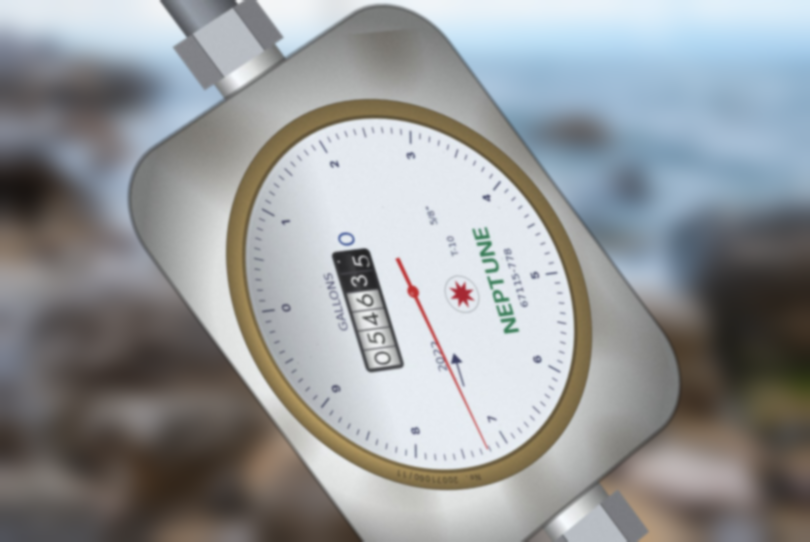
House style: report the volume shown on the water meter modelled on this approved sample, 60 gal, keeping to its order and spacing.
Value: 546347.2 gal
